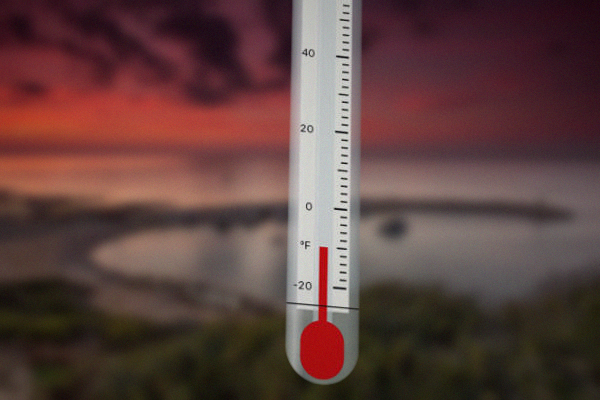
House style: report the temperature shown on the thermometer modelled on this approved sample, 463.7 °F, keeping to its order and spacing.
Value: -10 °F
